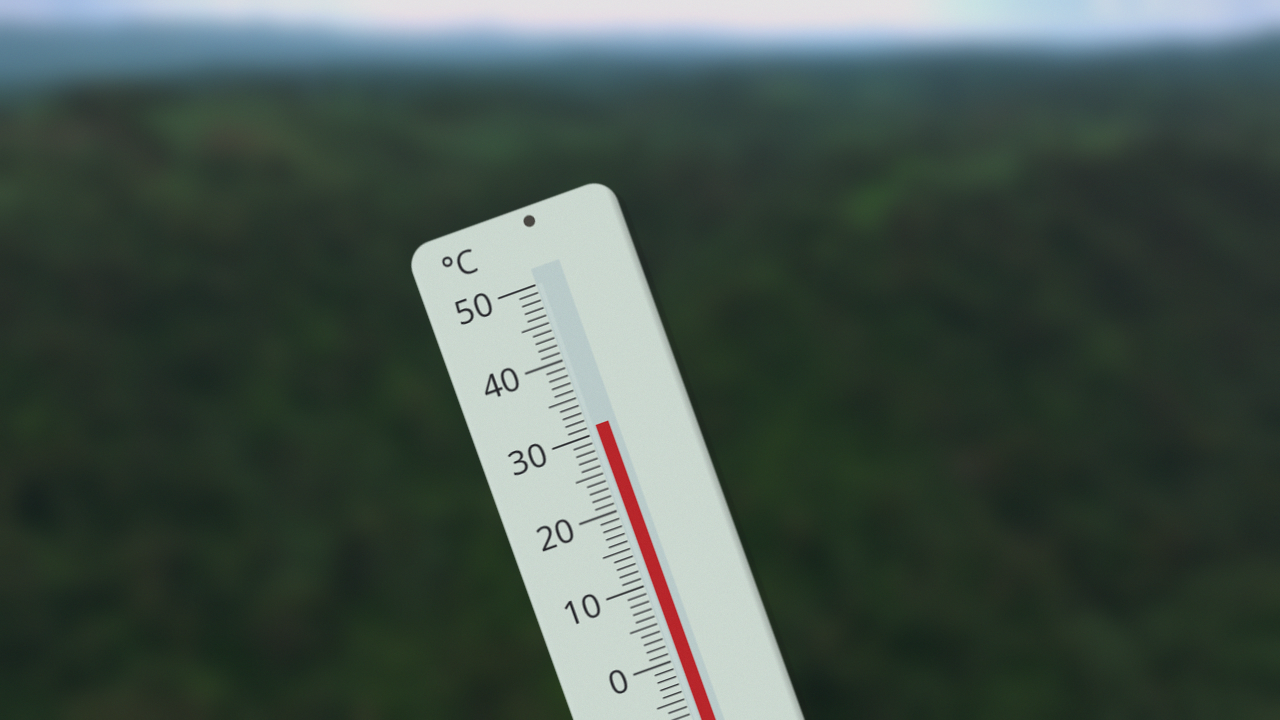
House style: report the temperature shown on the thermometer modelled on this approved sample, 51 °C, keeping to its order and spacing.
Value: 31 °C
